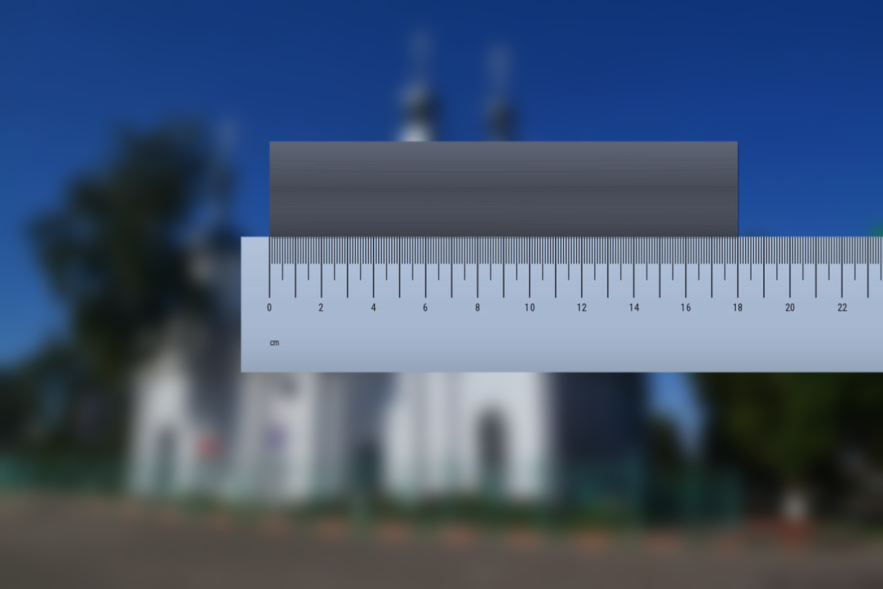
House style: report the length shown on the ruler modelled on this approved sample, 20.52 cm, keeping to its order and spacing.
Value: 18 cm
